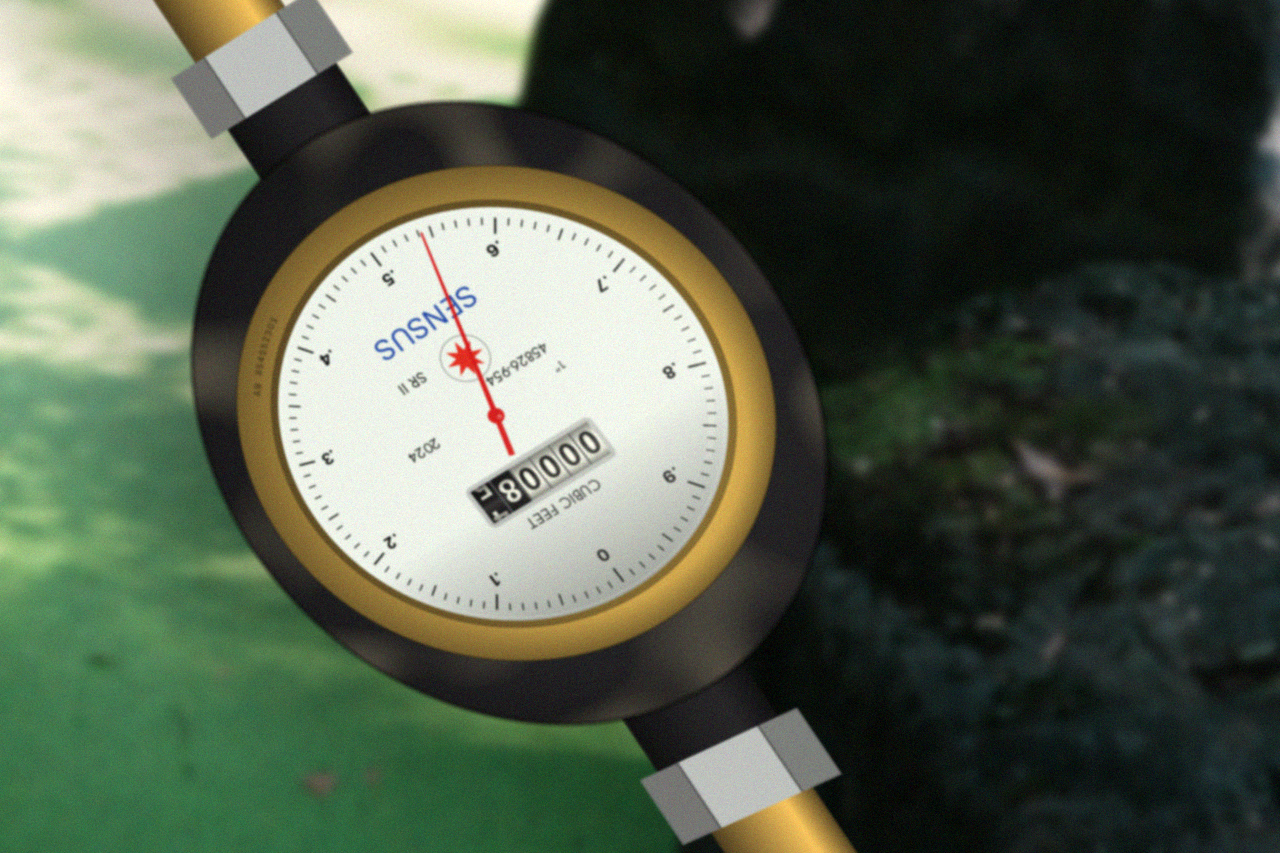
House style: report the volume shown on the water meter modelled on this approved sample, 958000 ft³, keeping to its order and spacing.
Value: 84.54 ft³
